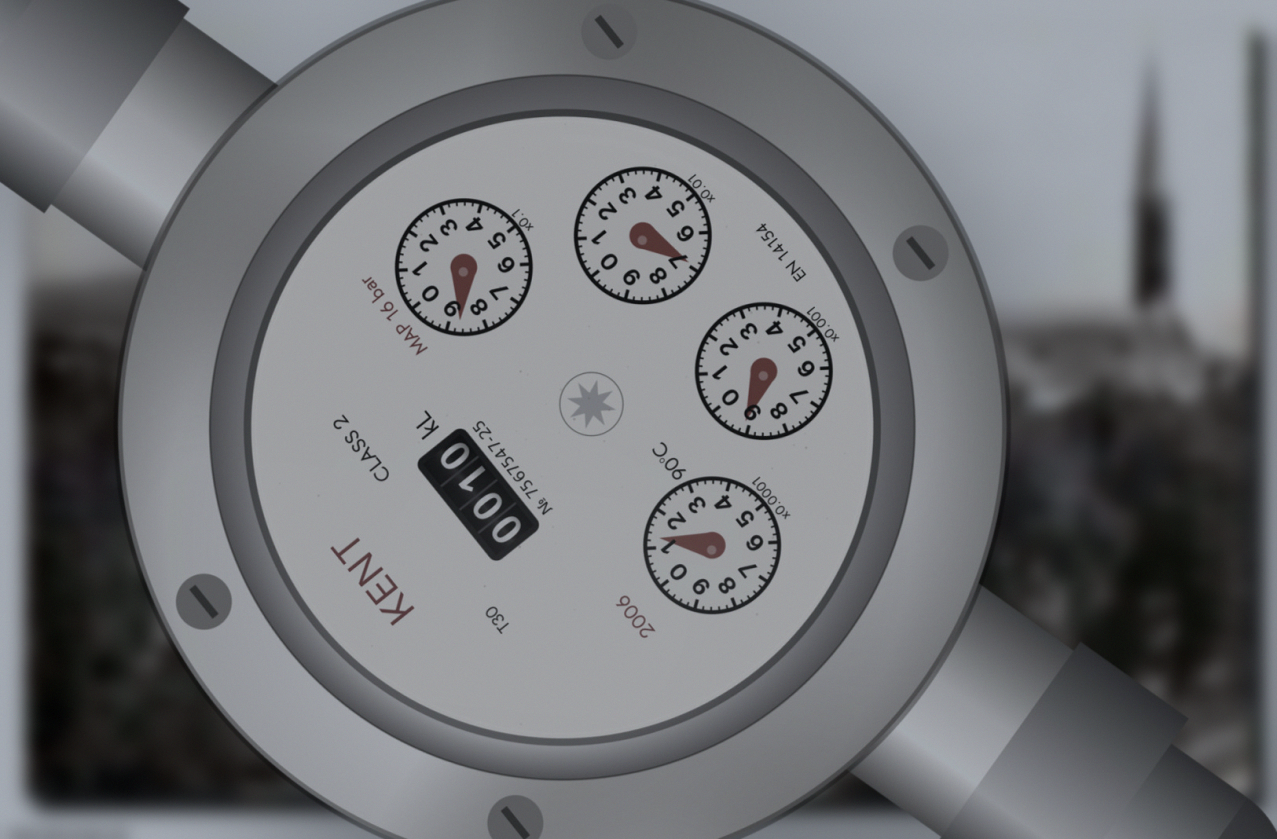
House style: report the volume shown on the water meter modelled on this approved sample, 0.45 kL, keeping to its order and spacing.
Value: 9.8691 kL
